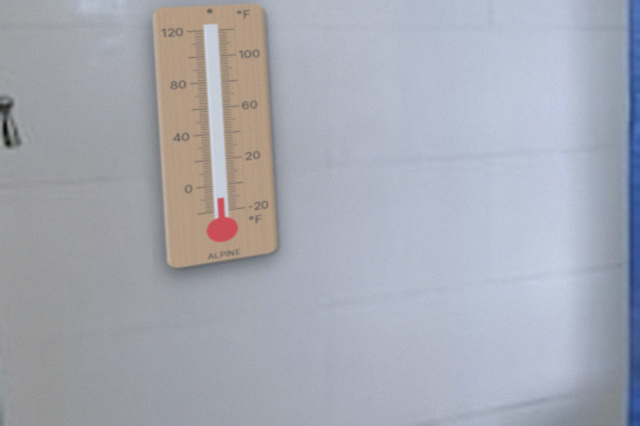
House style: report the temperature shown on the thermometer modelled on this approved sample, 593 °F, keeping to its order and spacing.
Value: -10 °F
